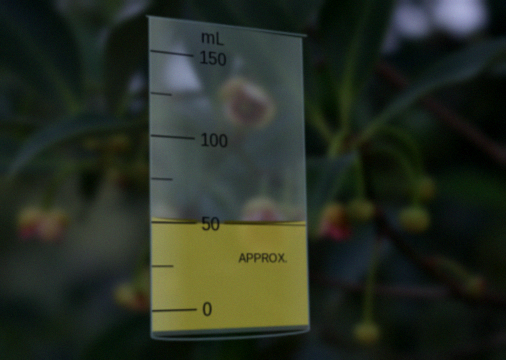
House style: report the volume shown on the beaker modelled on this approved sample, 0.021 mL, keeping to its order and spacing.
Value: 50 mL
